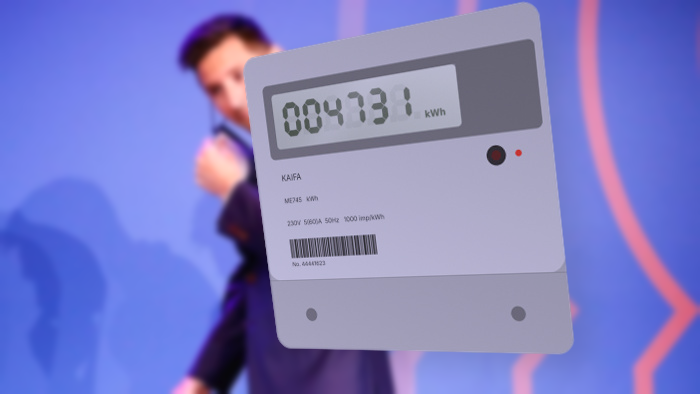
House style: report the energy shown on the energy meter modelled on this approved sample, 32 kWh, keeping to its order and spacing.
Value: 4731 kWh
